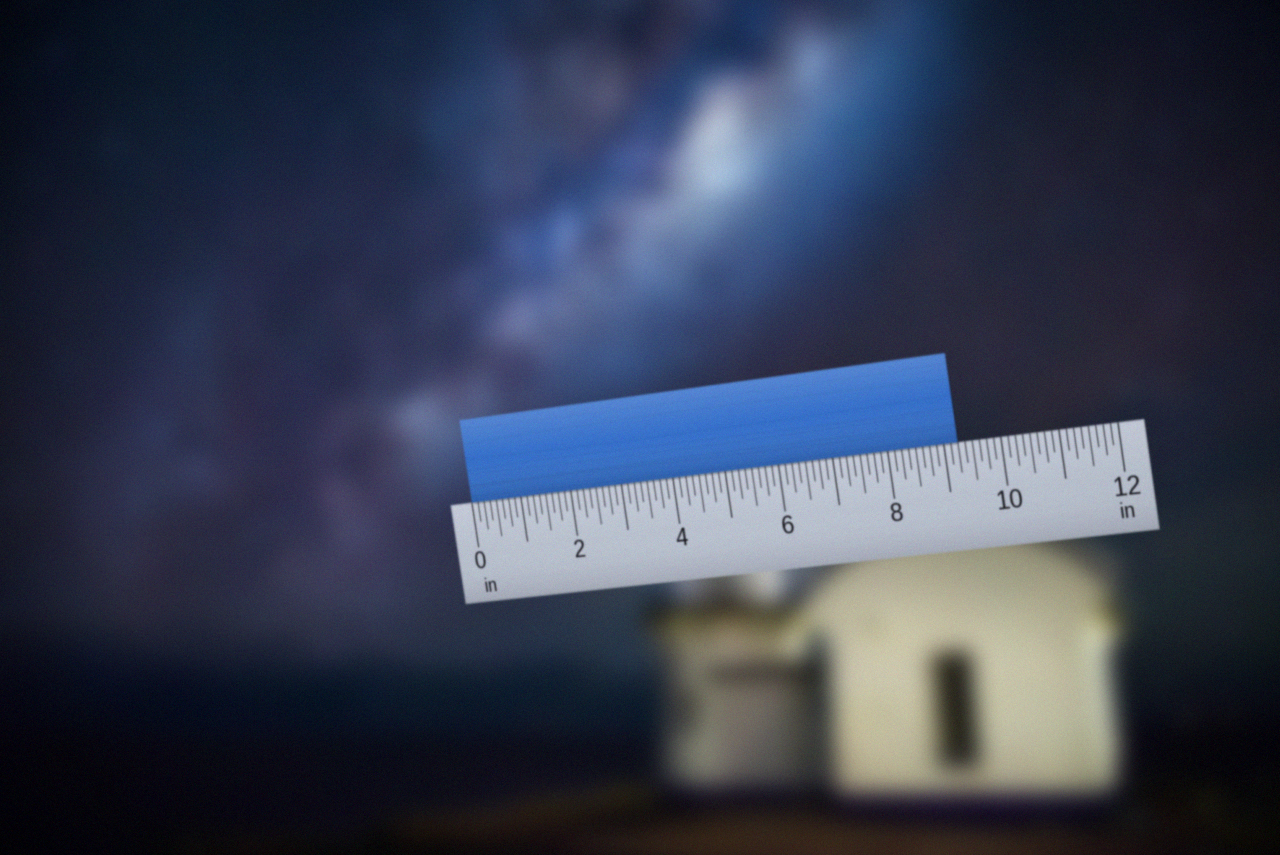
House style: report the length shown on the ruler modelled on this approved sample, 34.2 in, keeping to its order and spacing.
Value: 9.25 in
